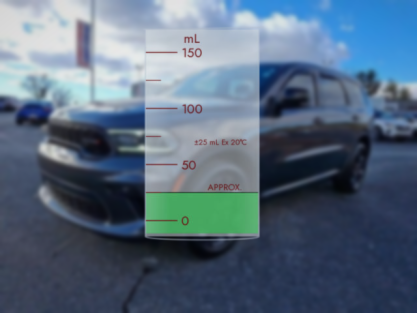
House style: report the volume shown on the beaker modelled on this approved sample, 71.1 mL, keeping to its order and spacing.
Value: 25 mL
